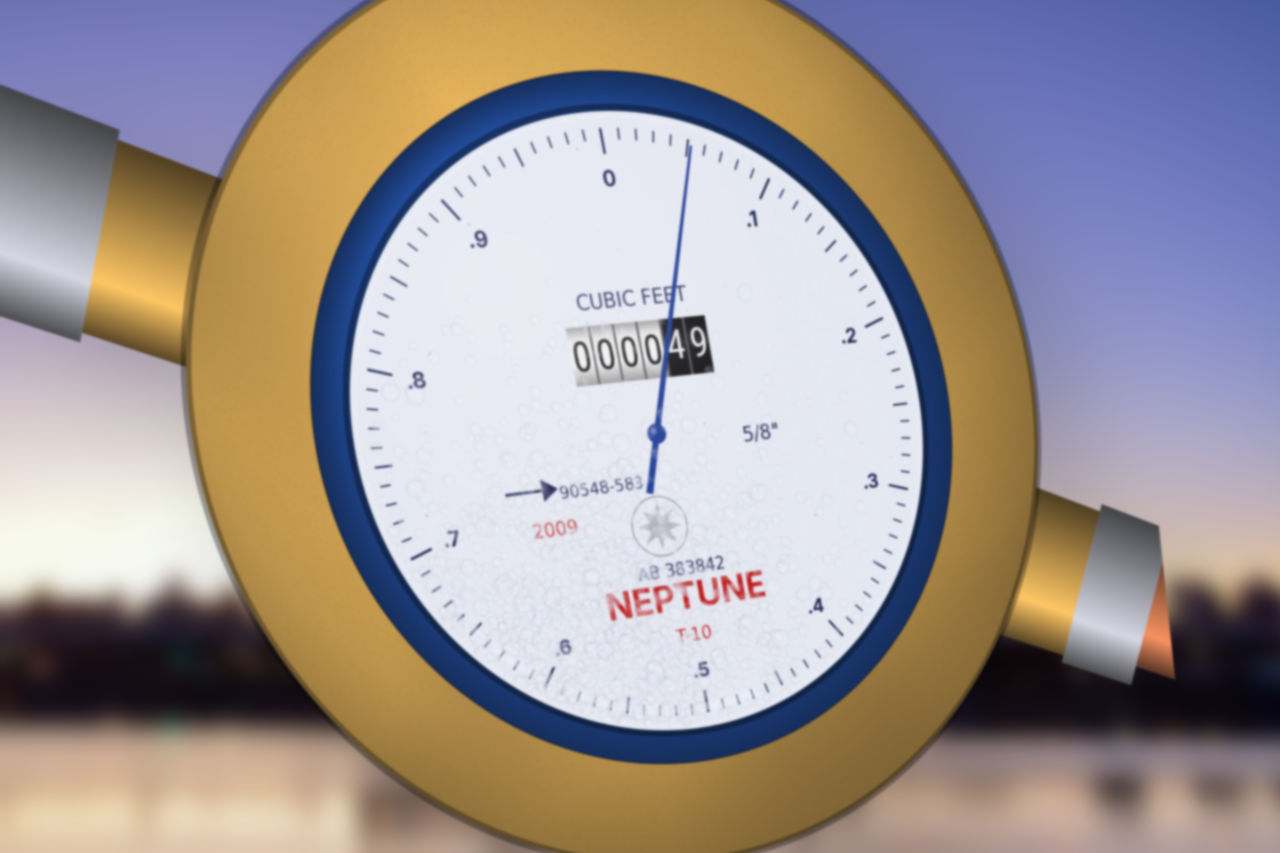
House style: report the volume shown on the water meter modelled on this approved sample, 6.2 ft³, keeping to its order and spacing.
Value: 49.05 ft³
